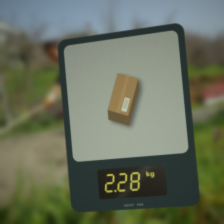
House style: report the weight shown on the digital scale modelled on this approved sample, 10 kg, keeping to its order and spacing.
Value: 2.28 kg
